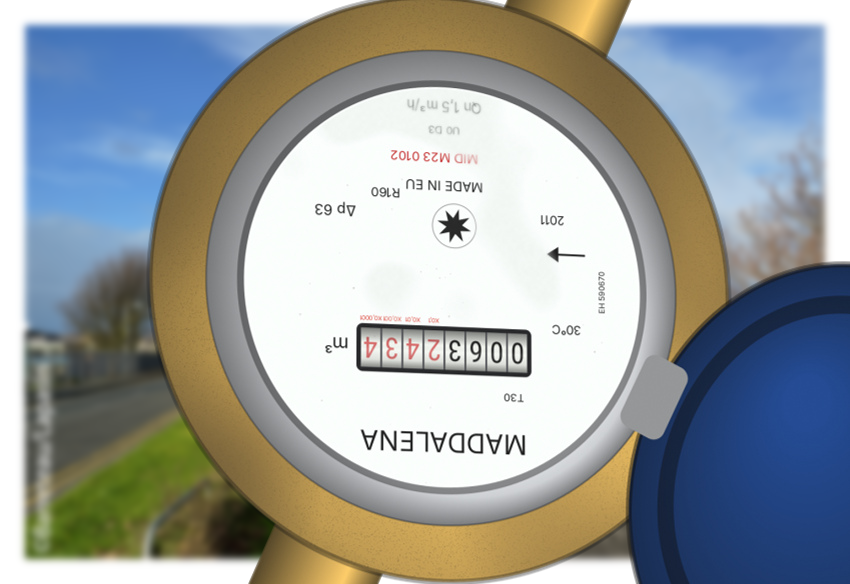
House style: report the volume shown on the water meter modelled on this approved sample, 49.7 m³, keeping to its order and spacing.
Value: 63.2434 m³
